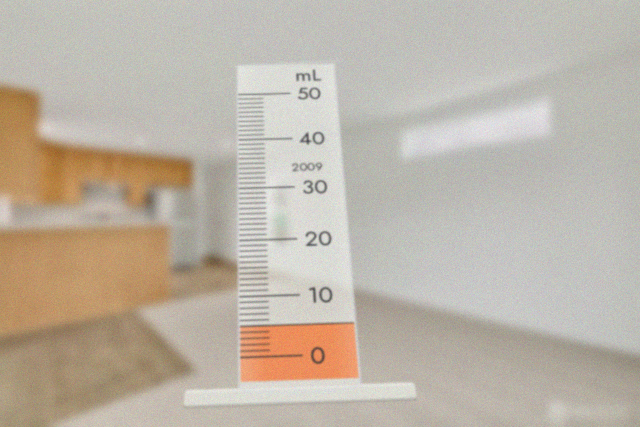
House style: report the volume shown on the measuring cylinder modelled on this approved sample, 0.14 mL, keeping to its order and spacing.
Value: 5 mL
